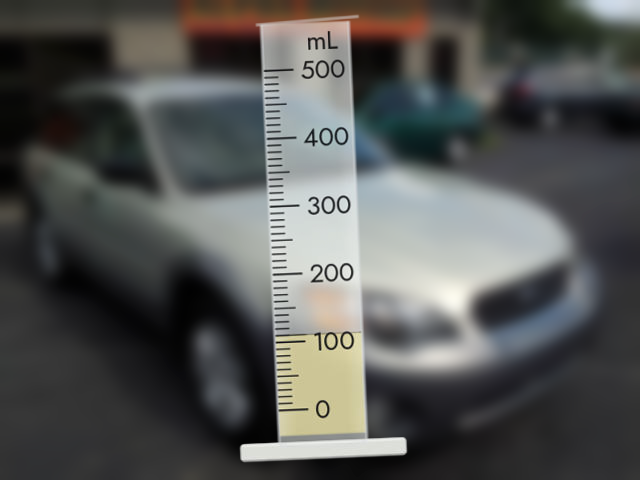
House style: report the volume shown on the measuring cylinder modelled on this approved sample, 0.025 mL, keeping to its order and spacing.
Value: 110 mL
